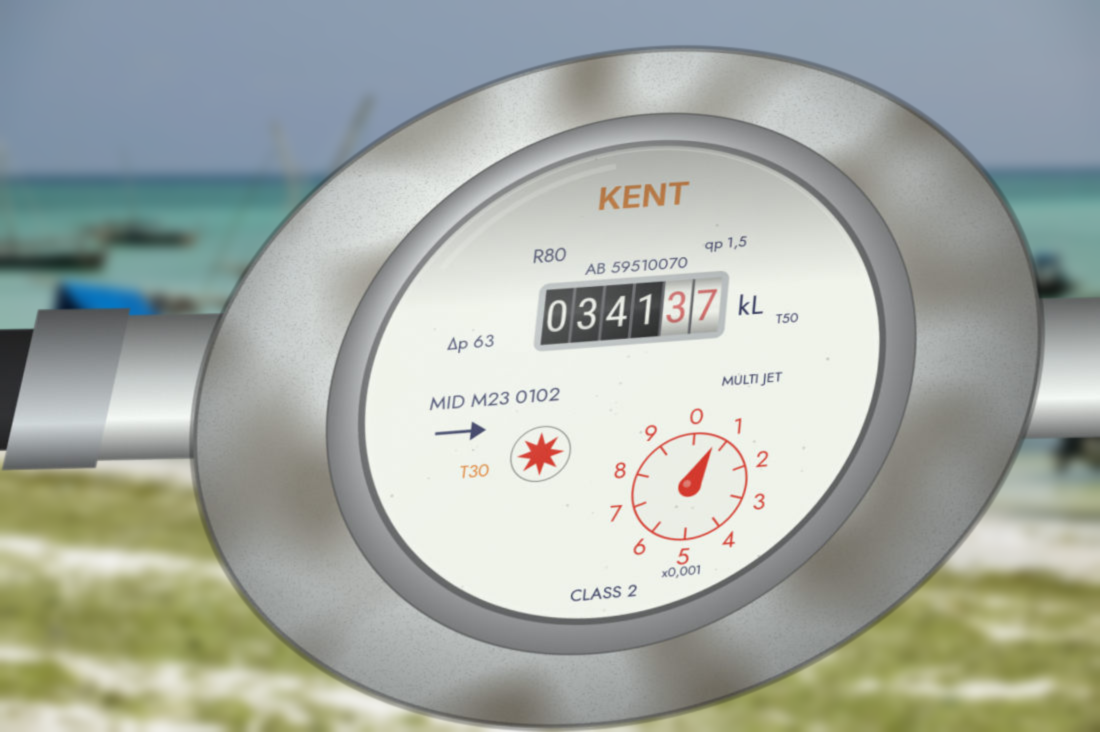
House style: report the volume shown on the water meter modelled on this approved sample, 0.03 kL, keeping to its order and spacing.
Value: 341.370 kL
